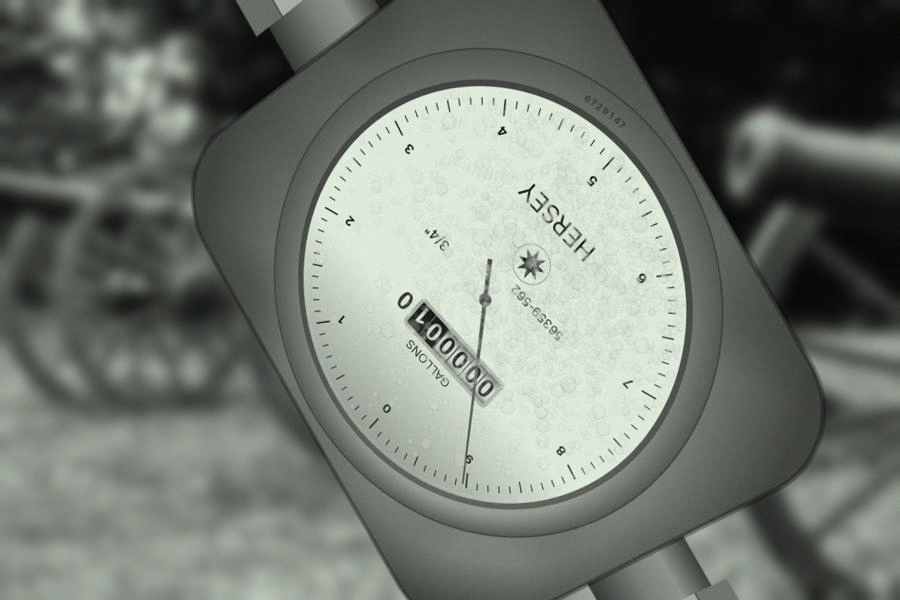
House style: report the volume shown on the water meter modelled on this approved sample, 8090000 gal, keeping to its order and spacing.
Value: 9.0 gal
